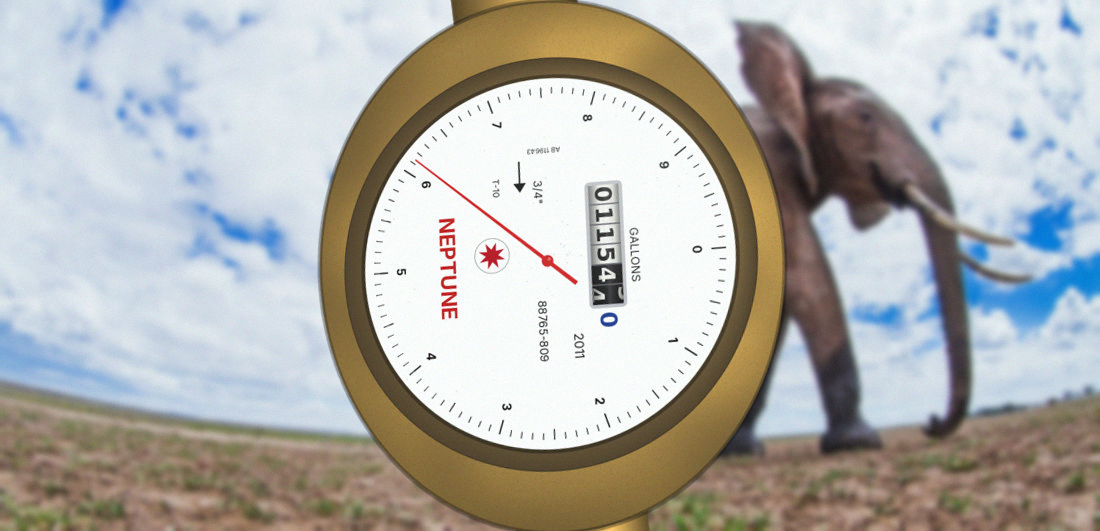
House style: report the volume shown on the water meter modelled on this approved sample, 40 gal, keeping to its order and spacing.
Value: 115436.1 gal
